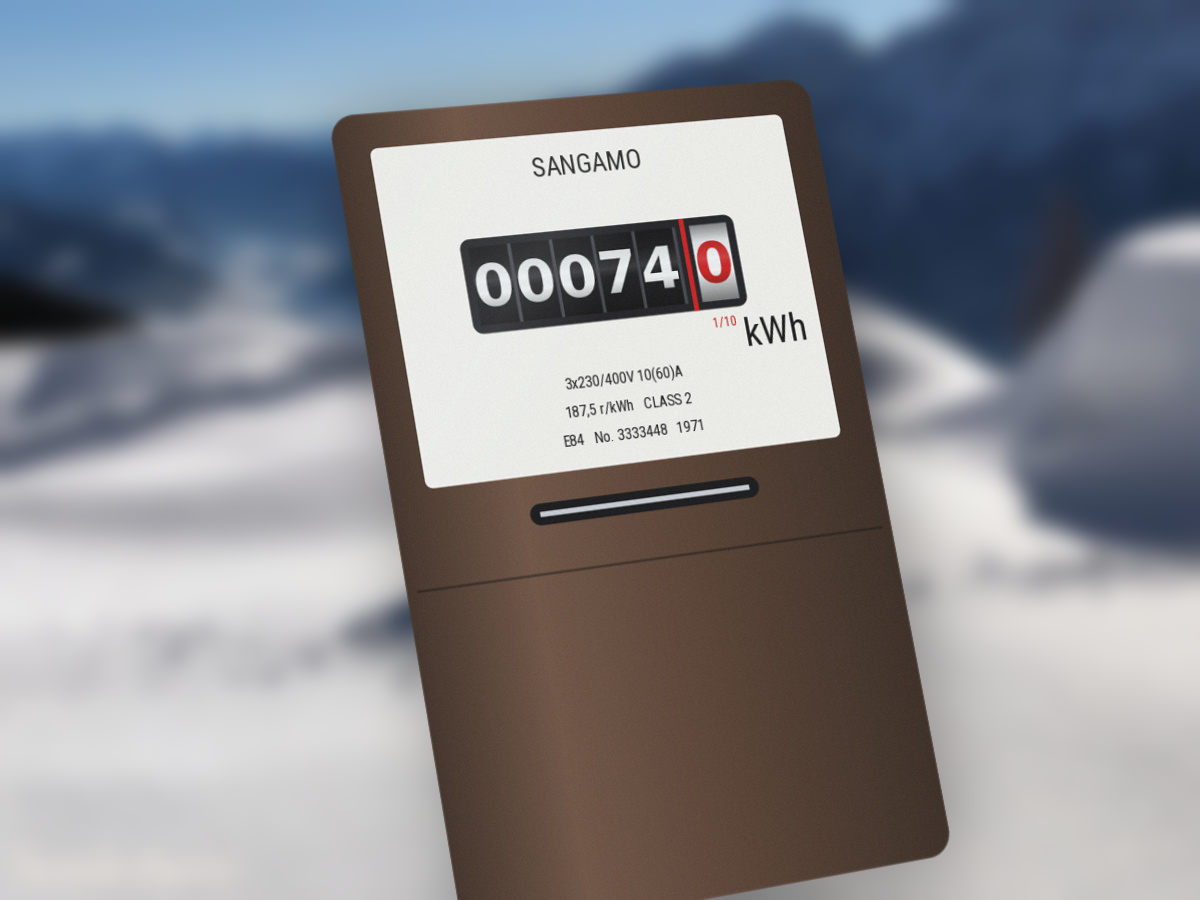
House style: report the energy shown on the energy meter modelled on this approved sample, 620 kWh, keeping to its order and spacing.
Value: 74.0 kWh
